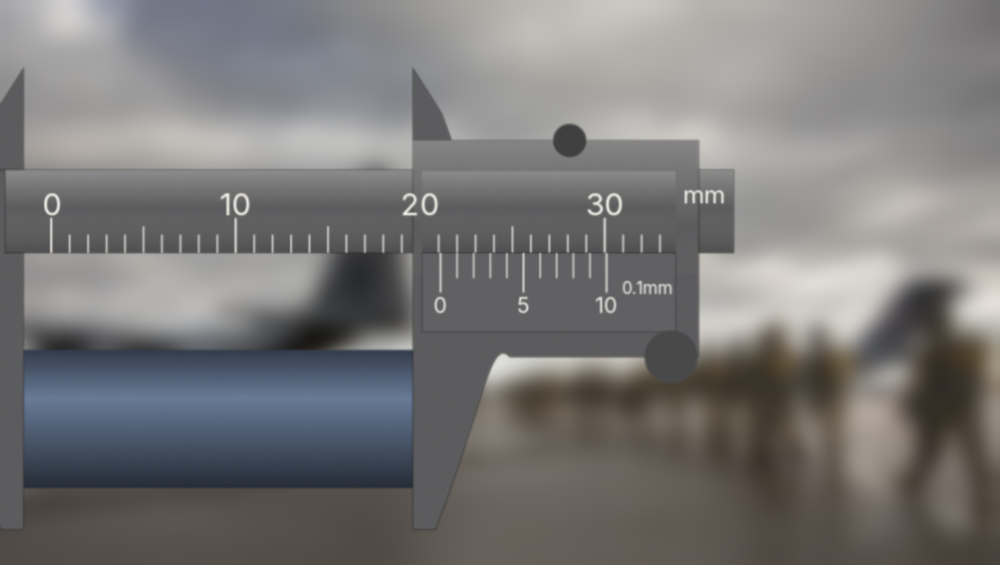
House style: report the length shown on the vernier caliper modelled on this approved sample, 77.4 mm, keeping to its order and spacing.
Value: 21.1 mm
